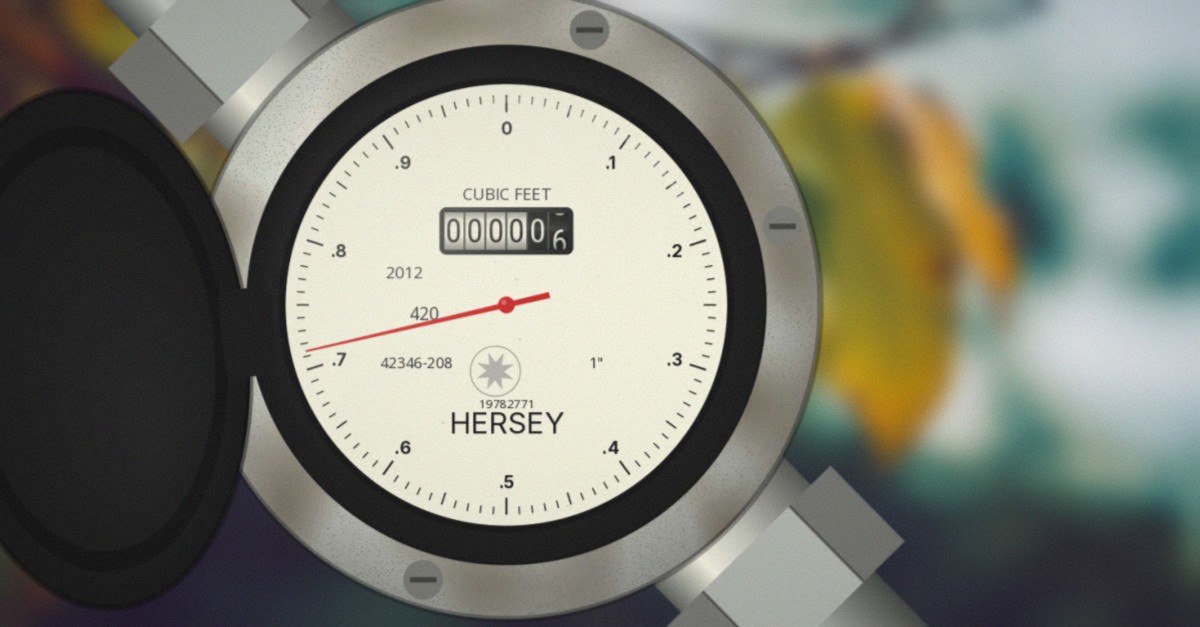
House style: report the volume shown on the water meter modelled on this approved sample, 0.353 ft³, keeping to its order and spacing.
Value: 5.71 ft³
